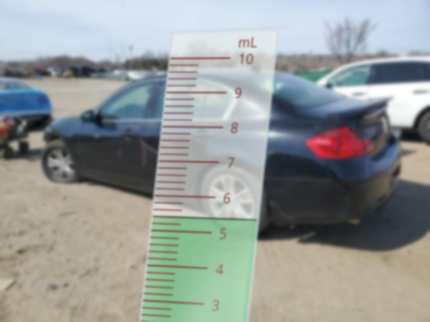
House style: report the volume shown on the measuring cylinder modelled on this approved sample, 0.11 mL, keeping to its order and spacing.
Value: 5.4 mL
